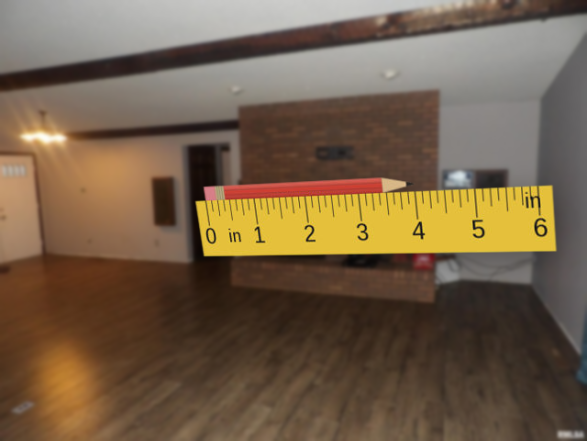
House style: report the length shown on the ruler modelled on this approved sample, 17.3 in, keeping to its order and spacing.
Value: 4 in
